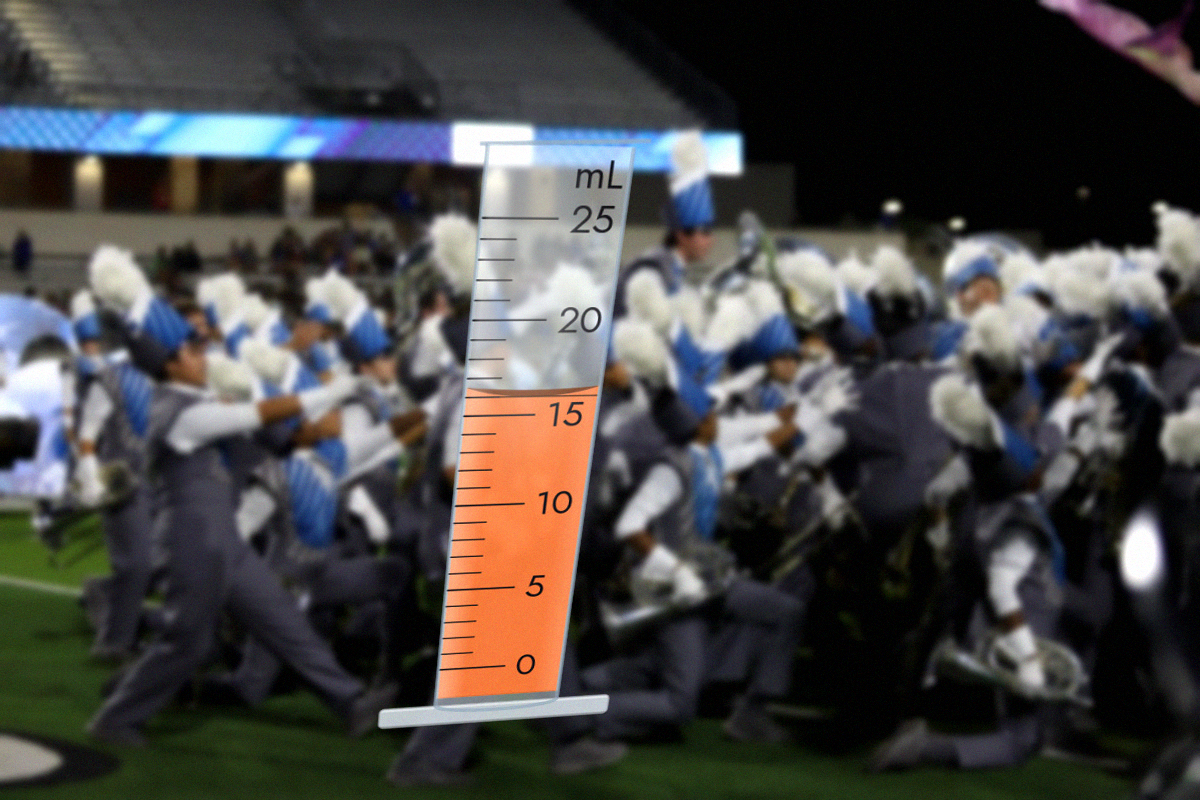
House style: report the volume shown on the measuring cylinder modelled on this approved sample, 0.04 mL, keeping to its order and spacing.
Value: 16 mL
